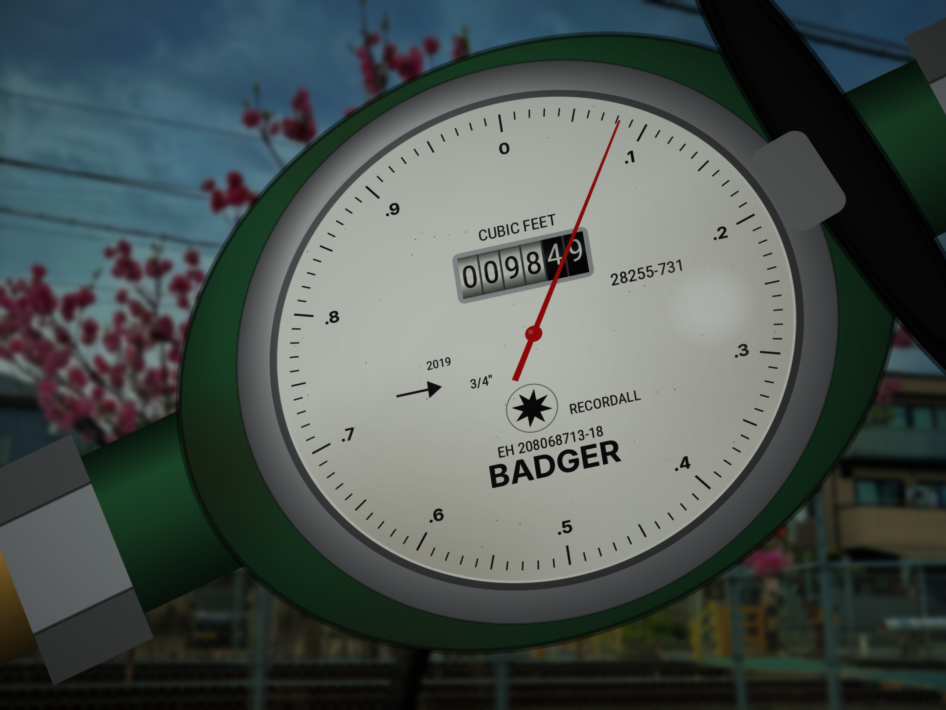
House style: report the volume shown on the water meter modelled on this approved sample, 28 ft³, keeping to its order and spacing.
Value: 9849.08 ft³
